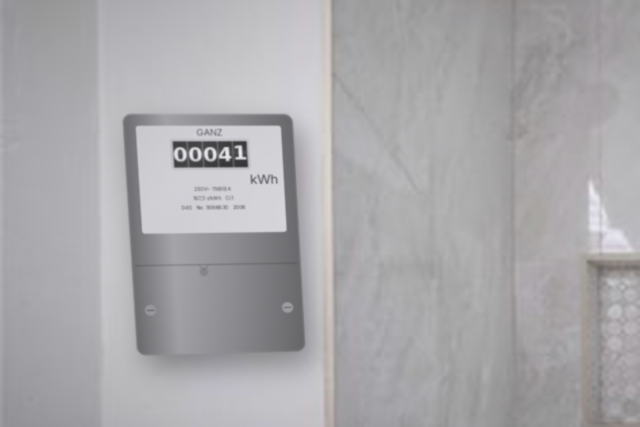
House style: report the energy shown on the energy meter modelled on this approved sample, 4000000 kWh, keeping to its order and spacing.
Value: 41 kWh
